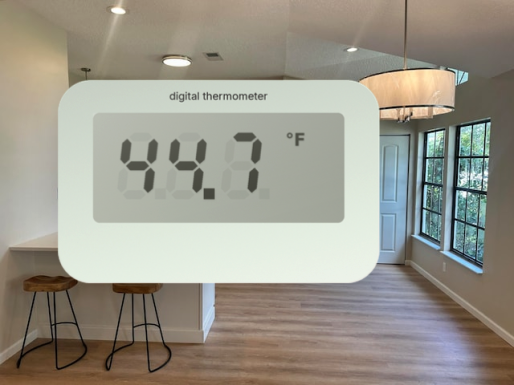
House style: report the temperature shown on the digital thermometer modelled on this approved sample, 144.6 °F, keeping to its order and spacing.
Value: 44.7 °F
